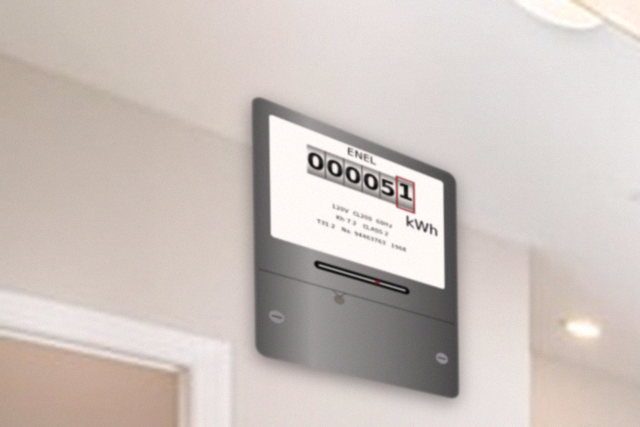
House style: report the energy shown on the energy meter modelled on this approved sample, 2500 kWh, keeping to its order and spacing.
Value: 5.1 kWh
